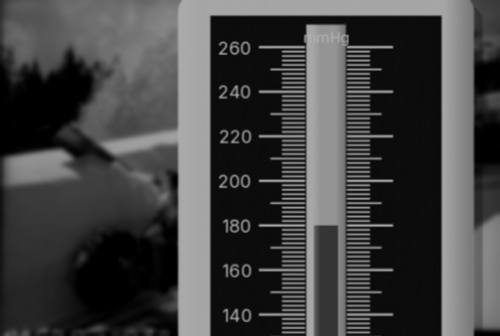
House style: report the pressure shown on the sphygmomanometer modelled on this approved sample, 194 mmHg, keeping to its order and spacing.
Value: 180 mmHg
